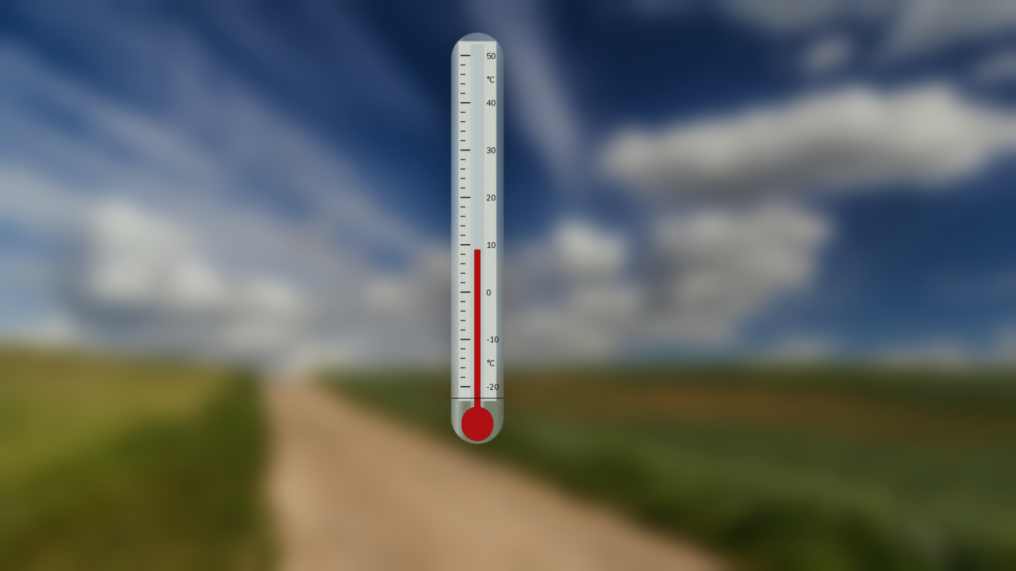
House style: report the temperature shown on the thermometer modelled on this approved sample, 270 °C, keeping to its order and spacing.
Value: 9 °C
